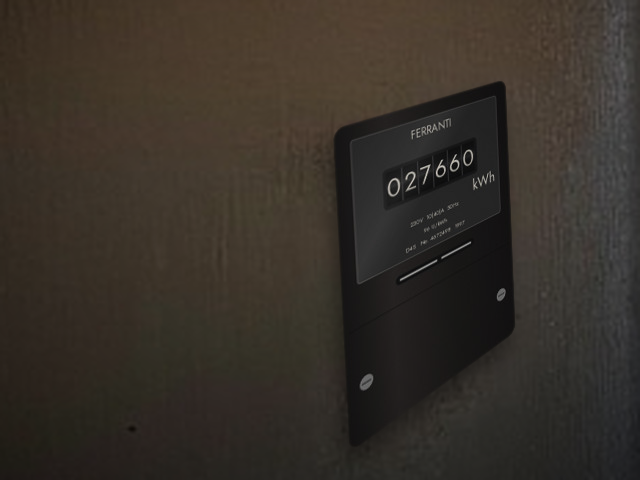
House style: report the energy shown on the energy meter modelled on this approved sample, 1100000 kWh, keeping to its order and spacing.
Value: 27660 kWh
